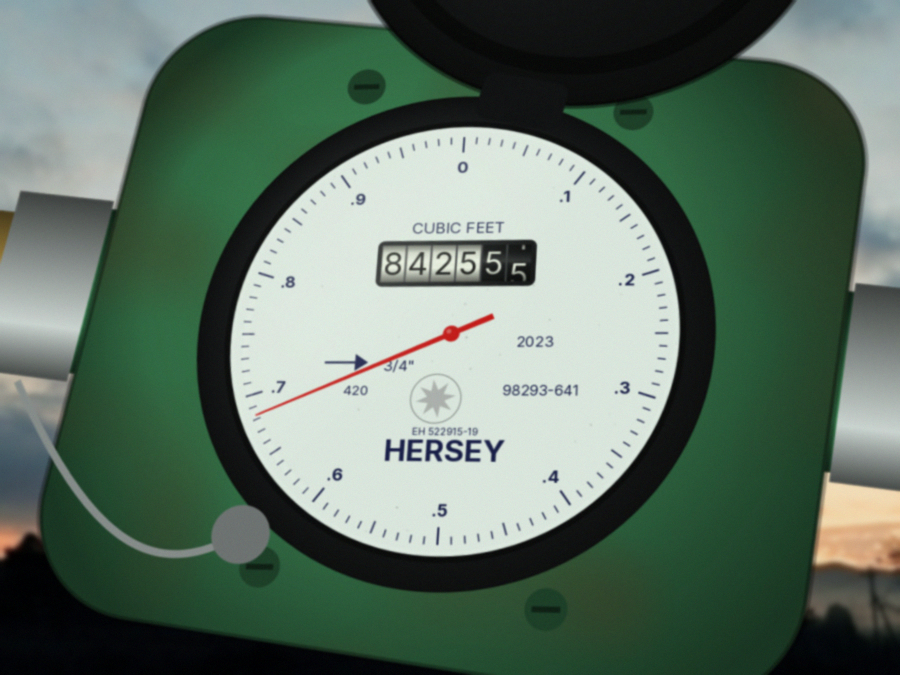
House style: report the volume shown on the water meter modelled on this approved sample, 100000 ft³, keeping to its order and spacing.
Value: 842554.68 ft³
